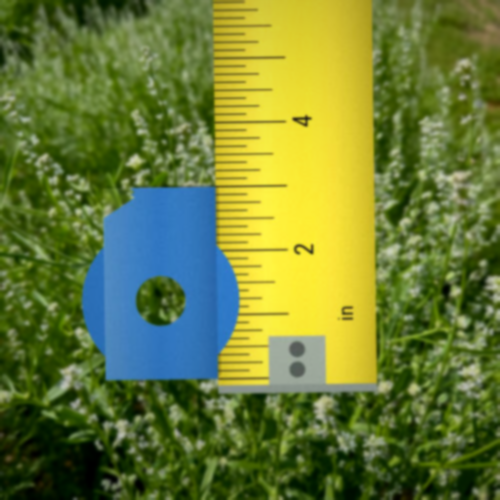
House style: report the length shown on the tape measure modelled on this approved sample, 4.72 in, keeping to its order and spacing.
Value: 3 in
